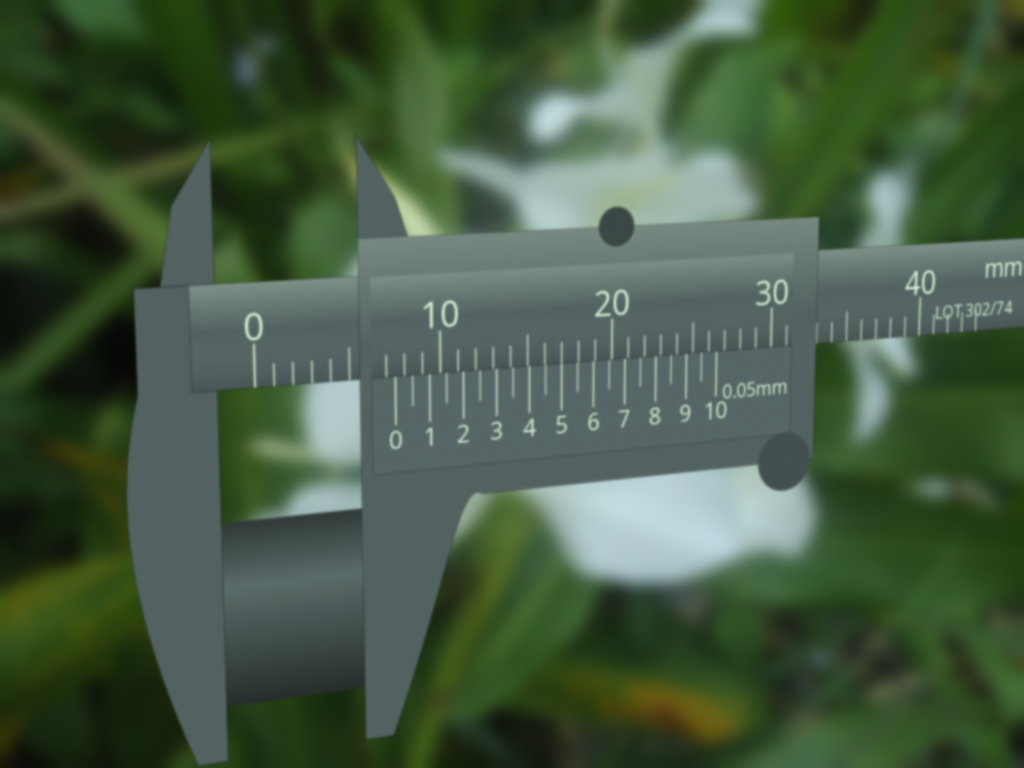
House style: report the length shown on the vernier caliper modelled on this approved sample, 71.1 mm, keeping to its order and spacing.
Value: 7.5 mm
